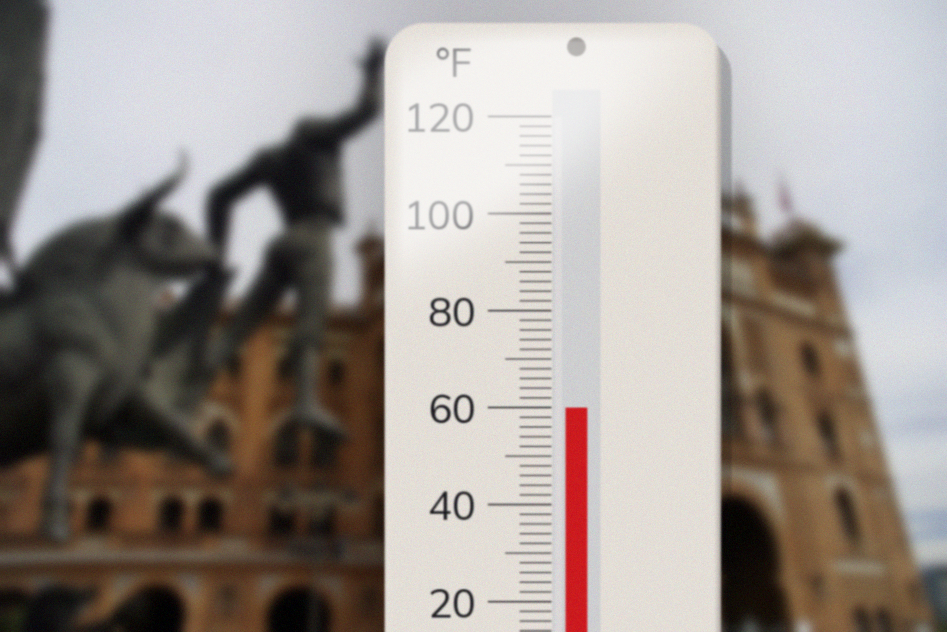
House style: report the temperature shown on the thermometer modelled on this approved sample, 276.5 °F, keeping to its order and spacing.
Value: 60 °F
